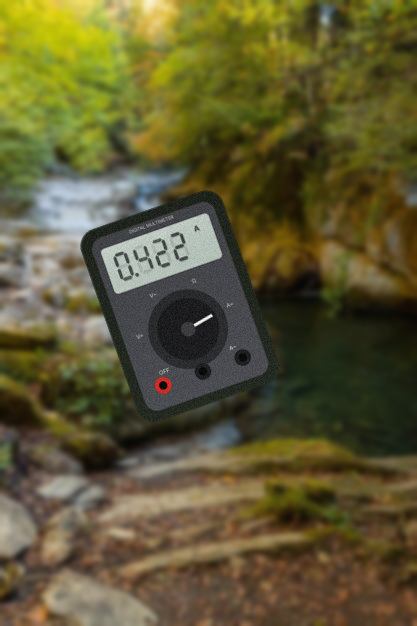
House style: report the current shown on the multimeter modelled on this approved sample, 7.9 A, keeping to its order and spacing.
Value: 0.422 A
